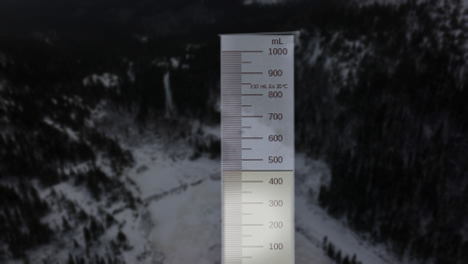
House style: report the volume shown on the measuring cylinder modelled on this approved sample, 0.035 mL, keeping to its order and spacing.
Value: 450 mL
